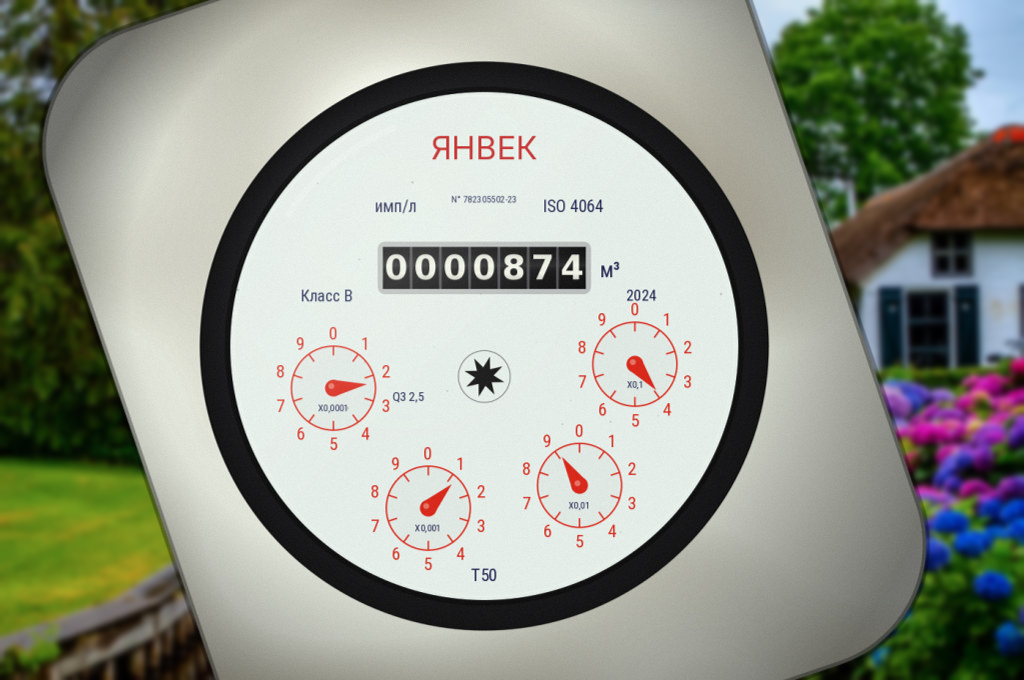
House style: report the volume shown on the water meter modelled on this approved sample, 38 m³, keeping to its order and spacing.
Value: 874.3912 m³
